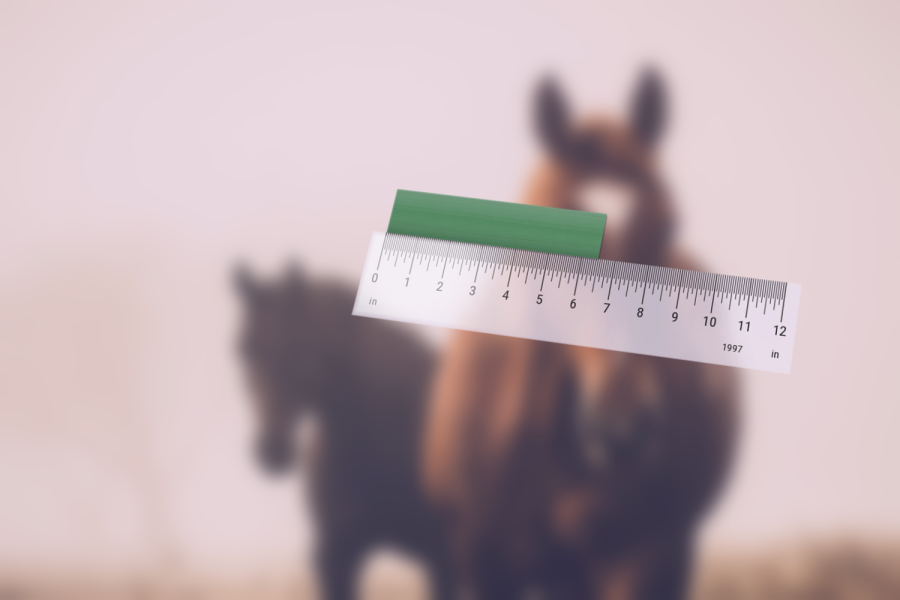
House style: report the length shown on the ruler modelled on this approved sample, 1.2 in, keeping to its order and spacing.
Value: 6.5 in
